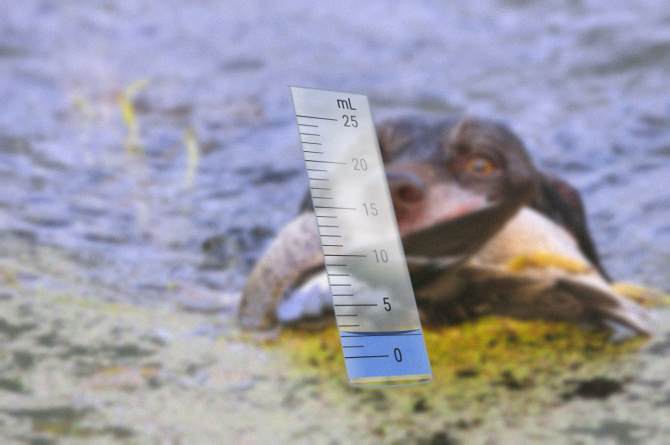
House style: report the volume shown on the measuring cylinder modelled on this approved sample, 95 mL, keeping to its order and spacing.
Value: 2 mL
